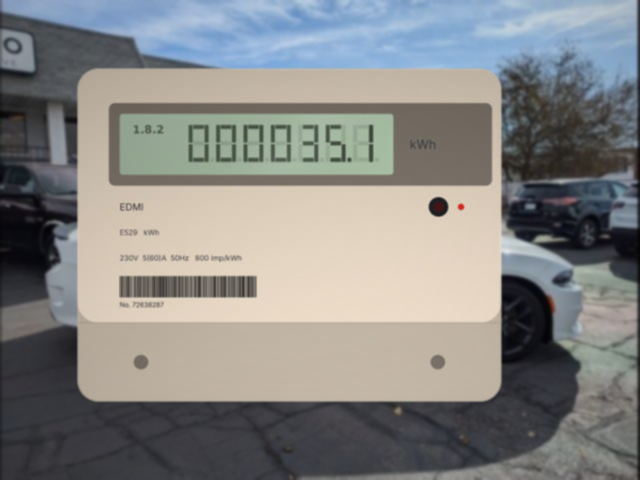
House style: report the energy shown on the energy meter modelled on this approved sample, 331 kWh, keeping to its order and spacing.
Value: 35.1 kWh
